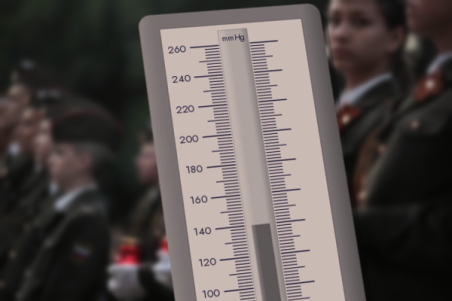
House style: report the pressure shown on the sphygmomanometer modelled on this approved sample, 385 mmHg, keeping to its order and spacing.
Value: 140 mmHg
